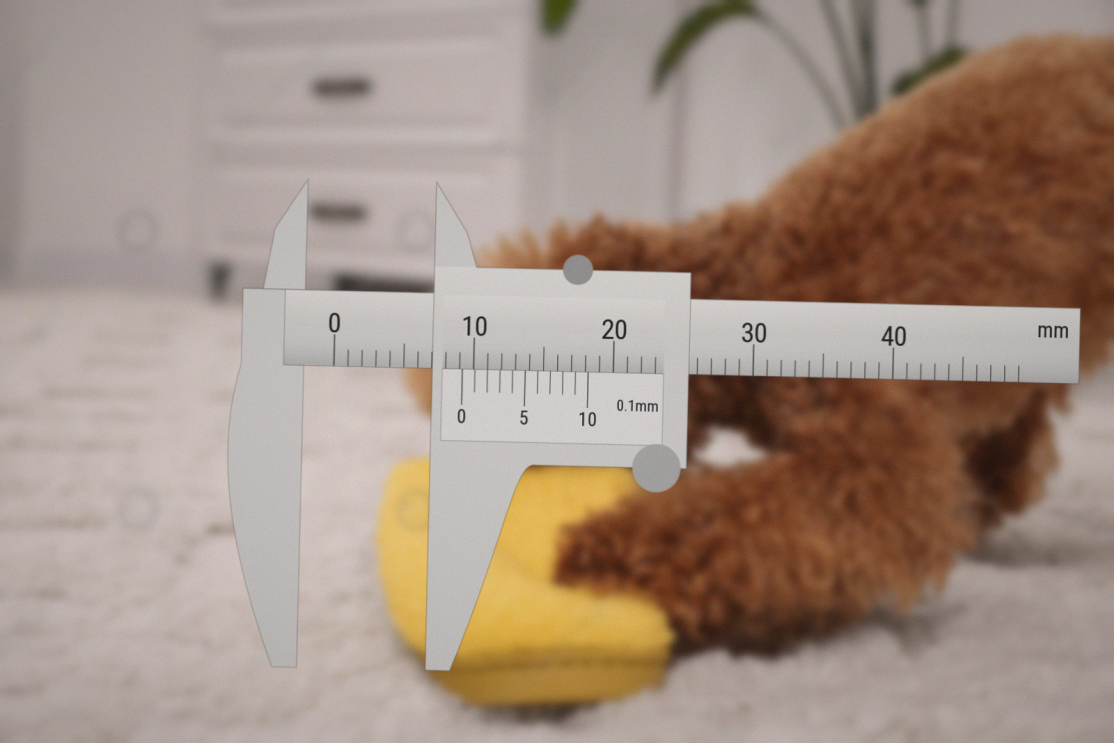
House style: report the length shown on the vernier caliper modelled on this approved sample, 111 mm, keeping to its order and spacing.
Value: 9.2 mm
